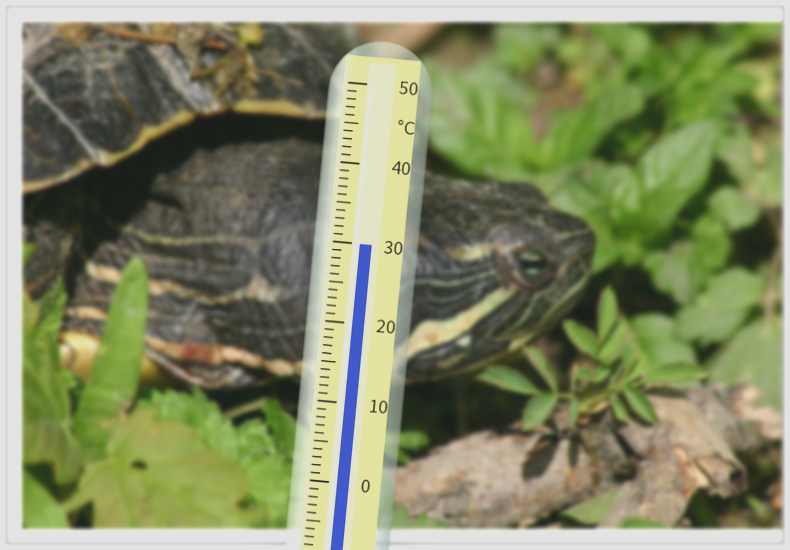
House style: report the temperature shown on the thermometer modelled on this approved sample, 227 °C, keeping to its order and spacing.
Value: 30 °C
